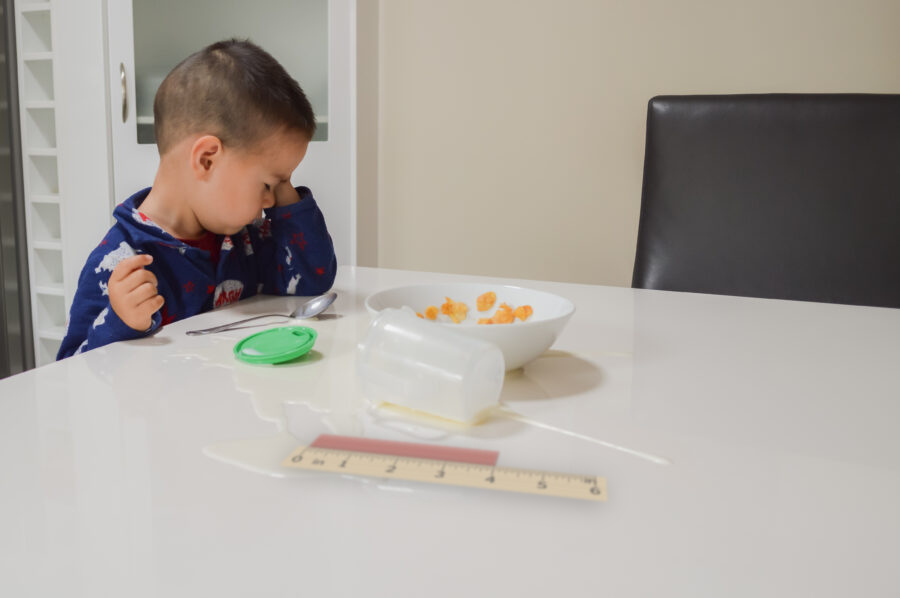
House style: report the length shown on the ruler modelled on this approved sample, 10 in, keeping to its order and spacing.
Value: 4 in
